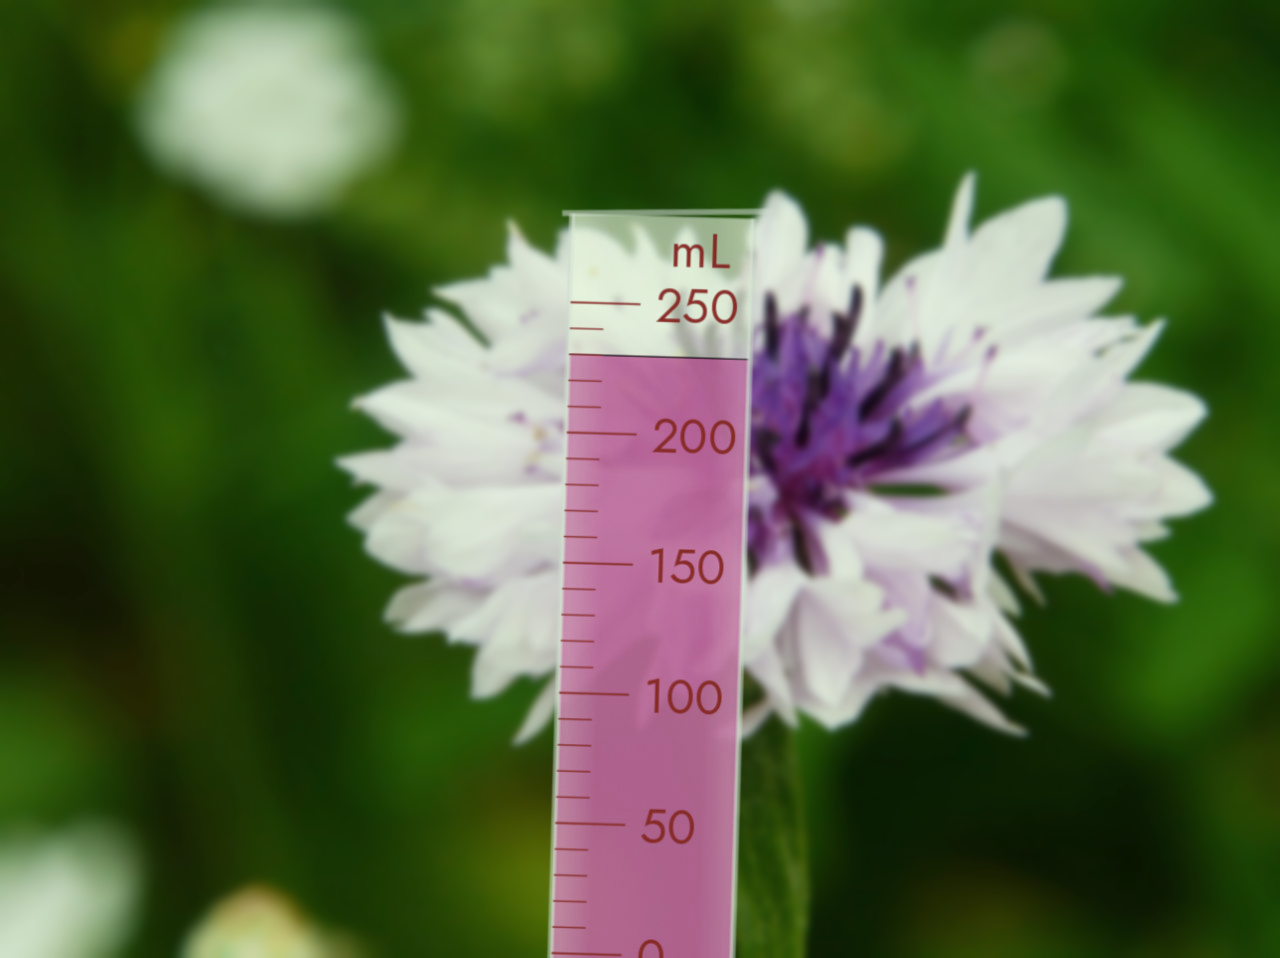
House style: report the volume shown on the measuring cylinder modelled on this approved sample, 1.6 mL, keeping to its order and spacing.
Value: 230 mL
